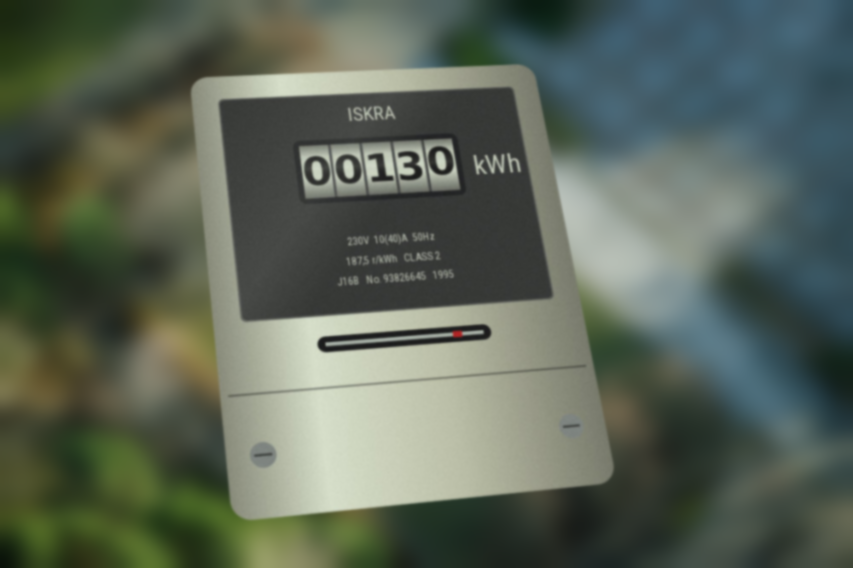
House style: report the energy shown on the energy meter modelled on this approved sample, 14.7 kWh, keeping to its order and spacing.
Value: 130 kWh
